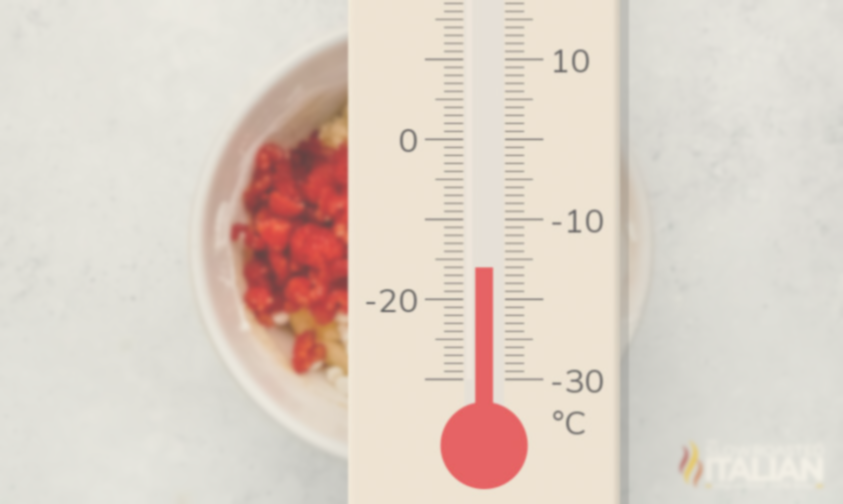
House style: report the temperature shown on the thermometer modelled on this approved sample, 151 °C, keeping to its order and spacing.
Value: -16 °C
